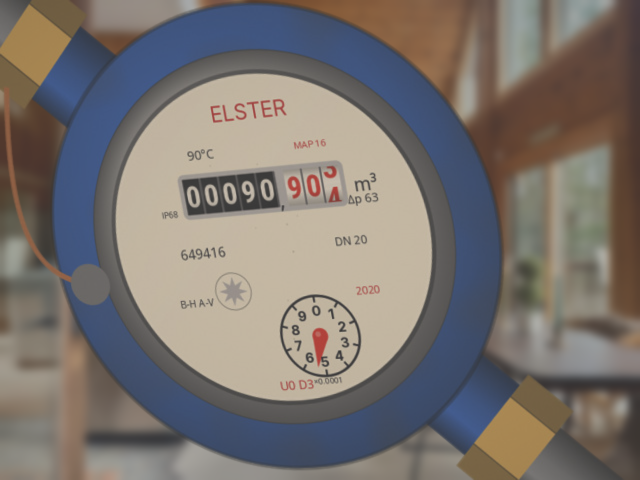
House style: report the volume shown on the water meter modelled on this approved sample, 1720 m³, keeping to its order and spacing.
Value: 90.9035 m³
